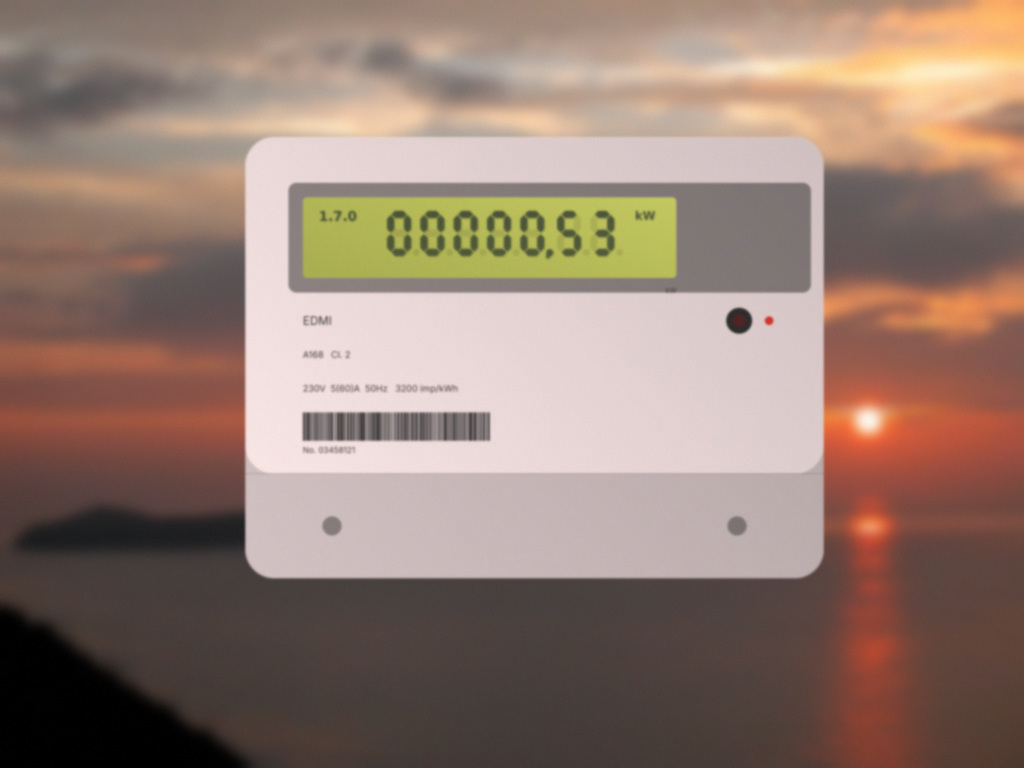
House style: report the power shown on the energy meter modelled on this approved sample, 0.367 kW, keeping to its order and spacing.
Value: 0.53 kW
